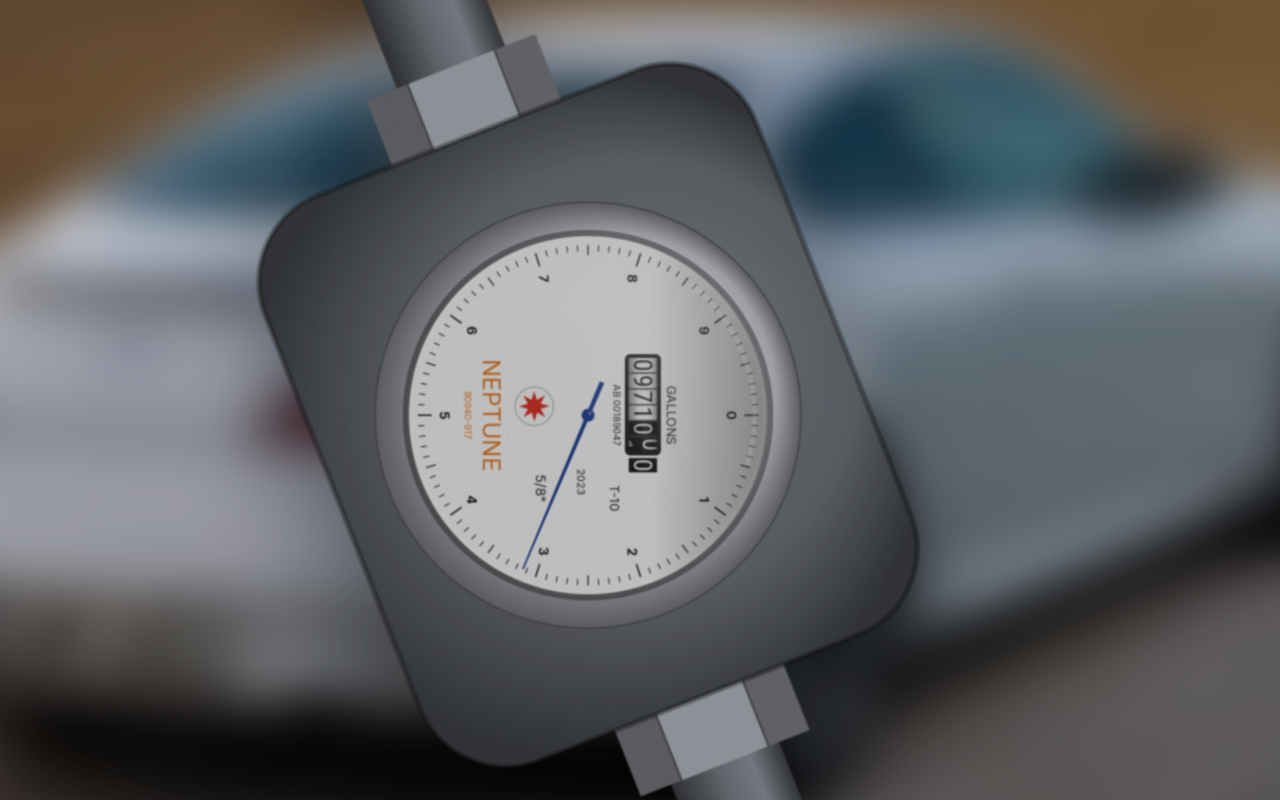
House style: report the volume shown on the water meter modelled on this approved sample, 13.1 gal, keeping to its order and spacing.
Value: 971003.1 gal
